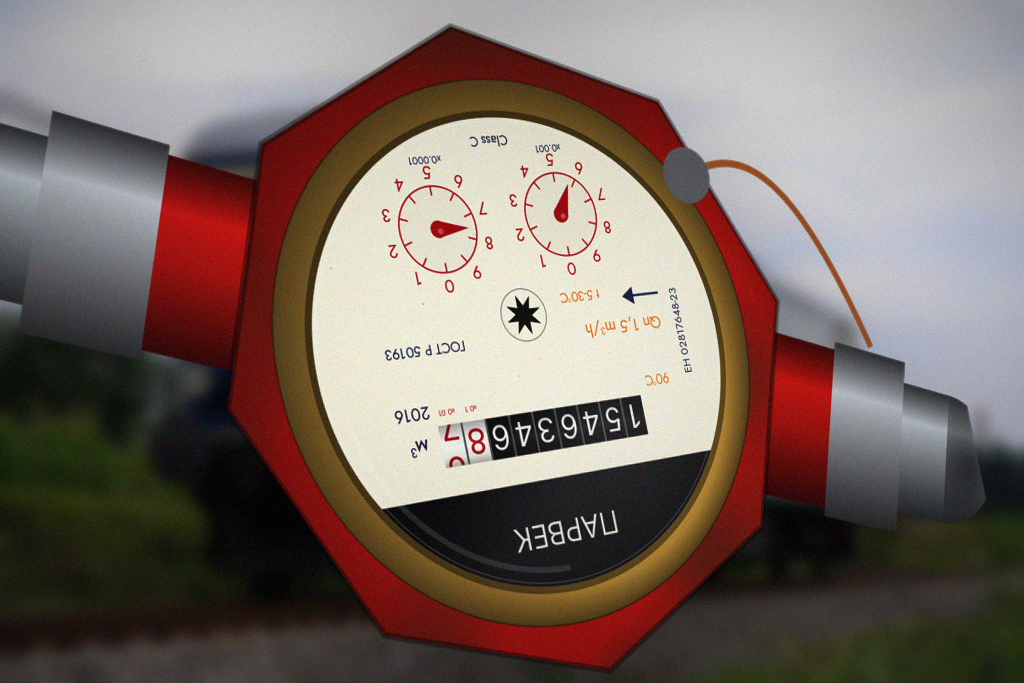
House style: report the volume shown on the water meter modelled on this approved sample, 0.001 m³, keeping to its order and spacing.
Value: 1546346.8657 m³
